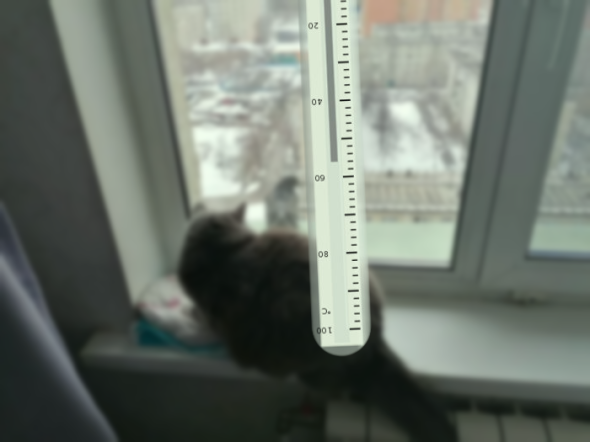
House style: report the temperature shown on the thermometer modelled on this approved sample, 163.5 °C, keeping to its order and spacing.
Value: 56 °C
